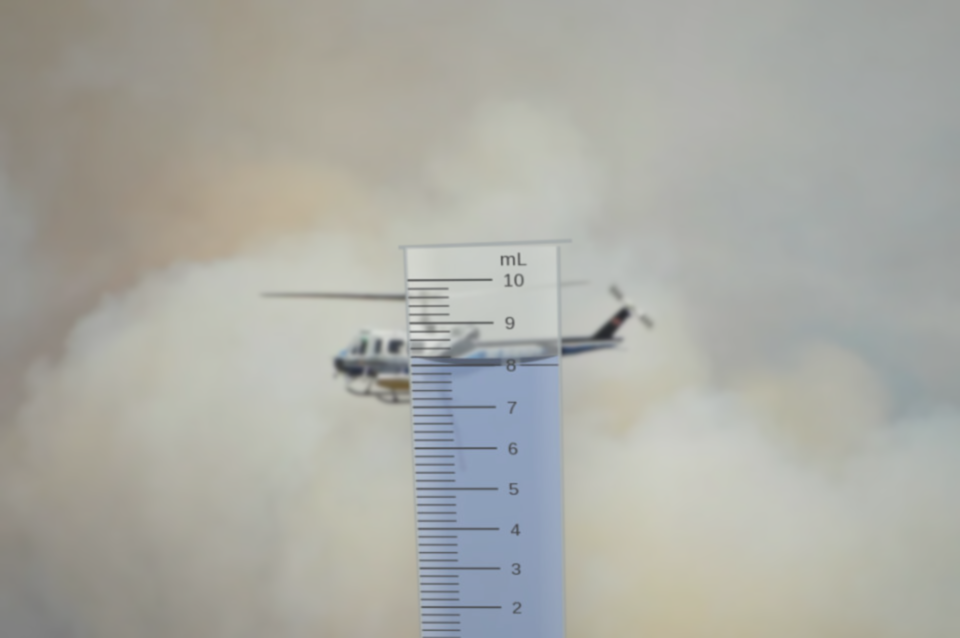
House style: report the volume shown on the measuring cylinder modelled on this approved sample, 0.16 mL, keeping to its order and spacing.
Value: 8 mL
